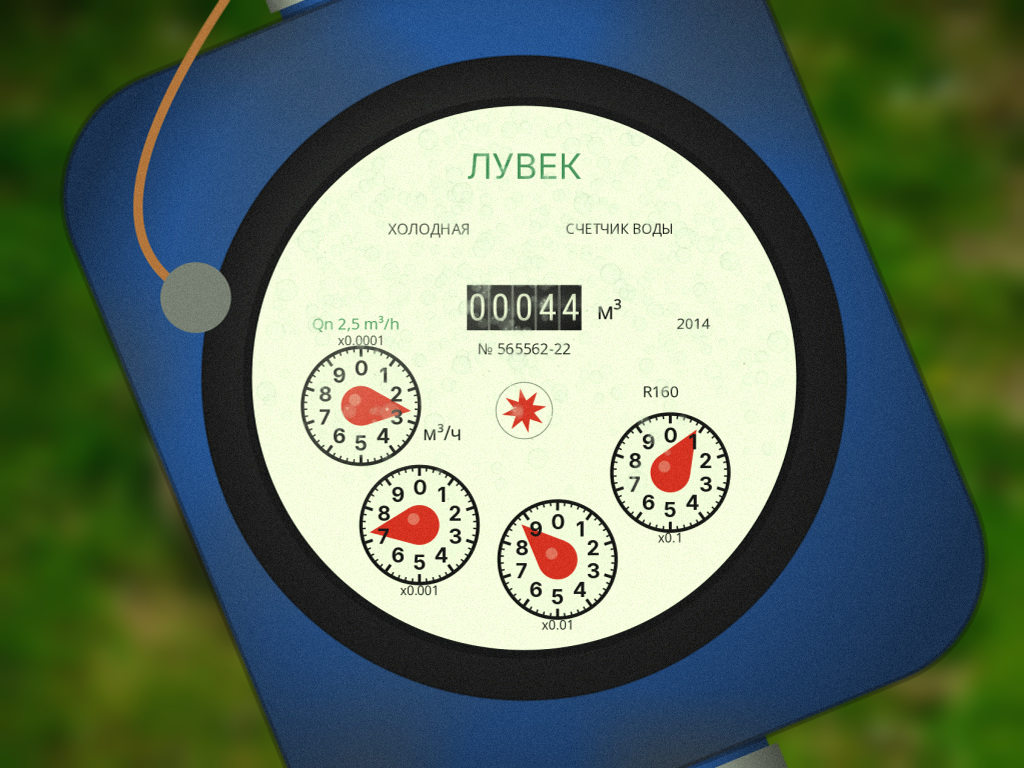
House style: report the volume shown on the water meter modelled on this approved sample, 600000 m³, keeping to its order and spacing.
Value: 44.0872 m³
